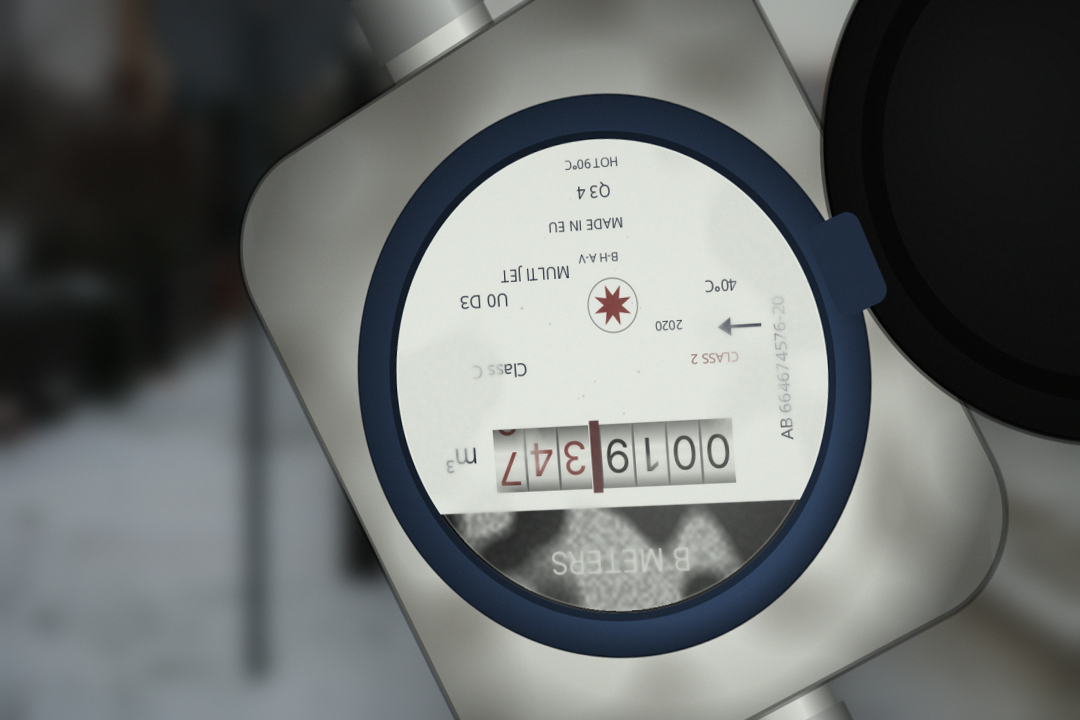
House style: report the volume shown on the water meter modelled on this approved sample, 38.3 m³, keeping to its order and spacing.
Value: 19.347 m³
